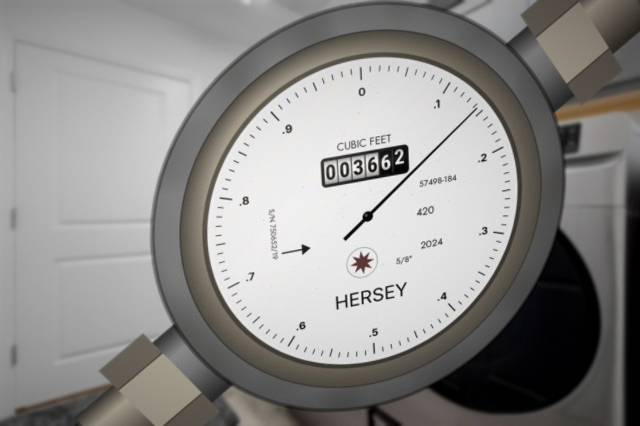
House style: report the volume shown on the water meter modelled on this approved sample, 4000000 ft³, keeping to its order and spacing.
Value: 3662.14 ft³
